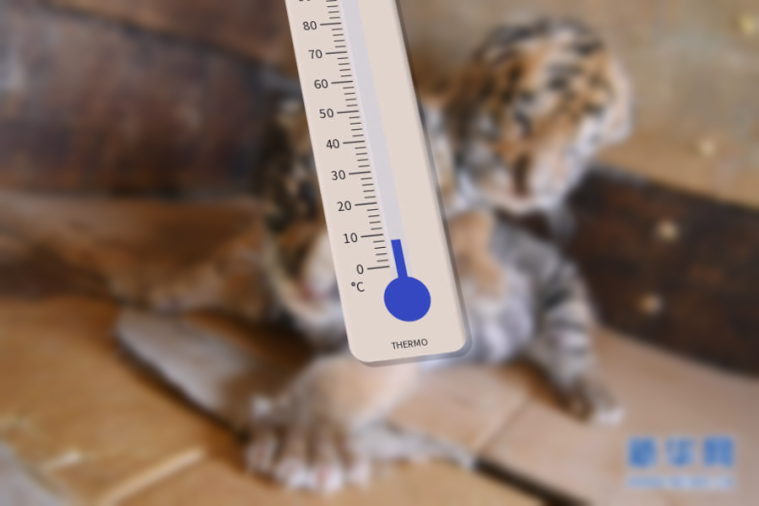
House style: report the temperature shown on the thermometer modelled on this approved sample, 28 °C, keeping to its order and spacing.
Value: 8 °C
